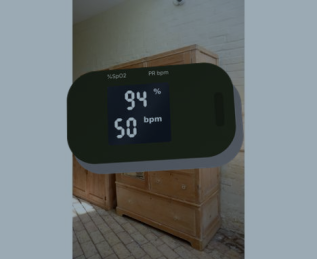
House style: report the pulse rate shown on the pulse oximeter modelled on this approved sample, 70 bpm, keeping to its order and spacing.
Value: 50 bpm
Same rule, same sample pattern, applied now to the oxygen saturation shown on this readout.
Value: 94 %
